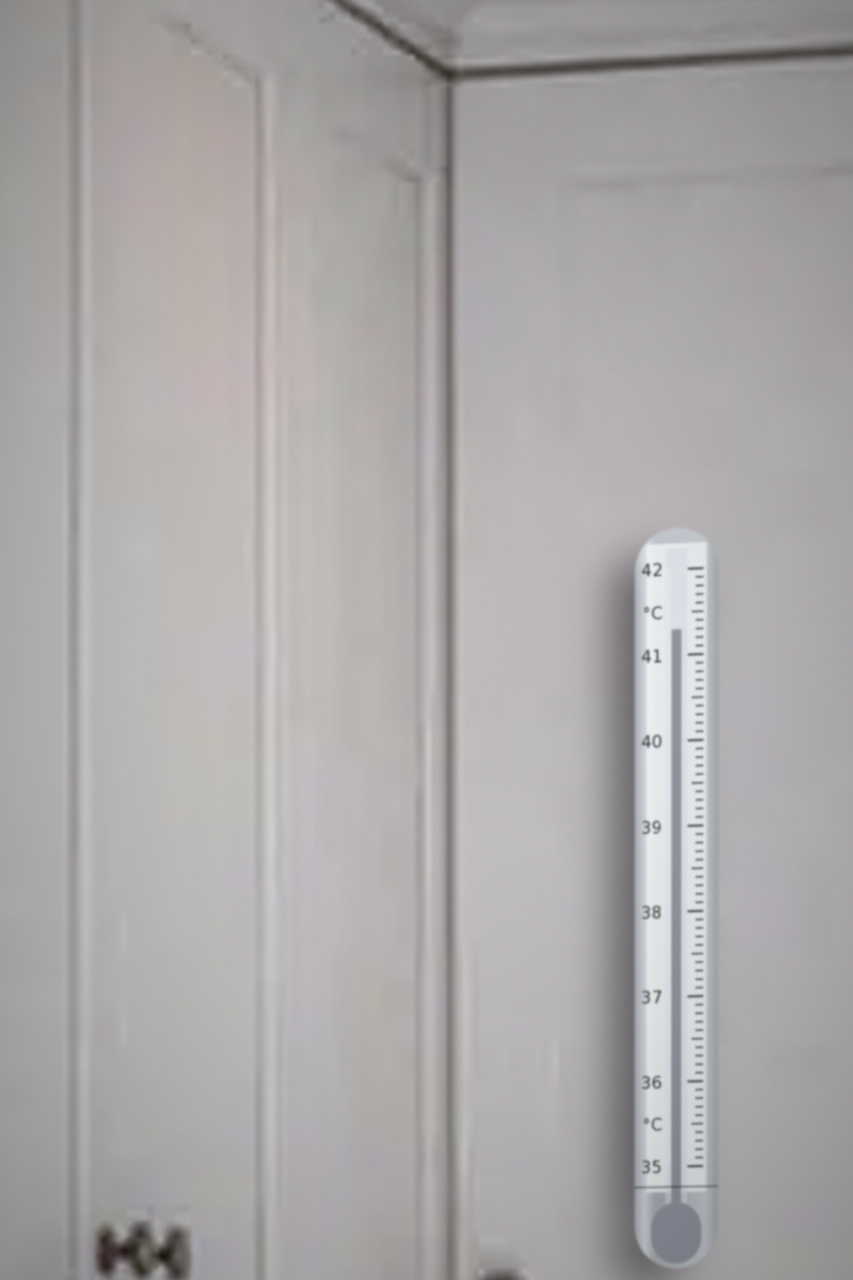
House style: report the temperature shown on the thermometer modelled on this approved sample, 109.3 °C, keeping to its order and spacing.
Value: 41.3 °C
